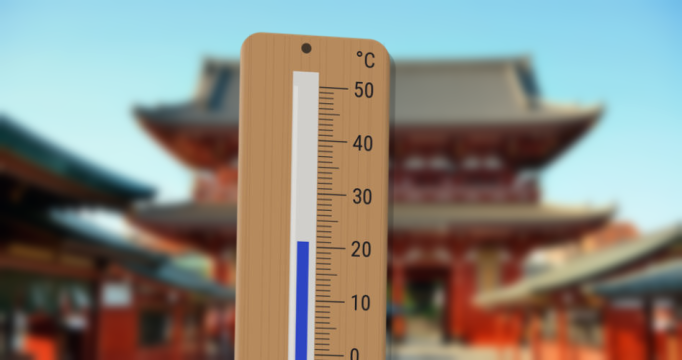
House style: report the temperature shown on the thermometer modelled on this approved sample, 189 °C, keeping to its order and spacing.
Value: 21 °C
